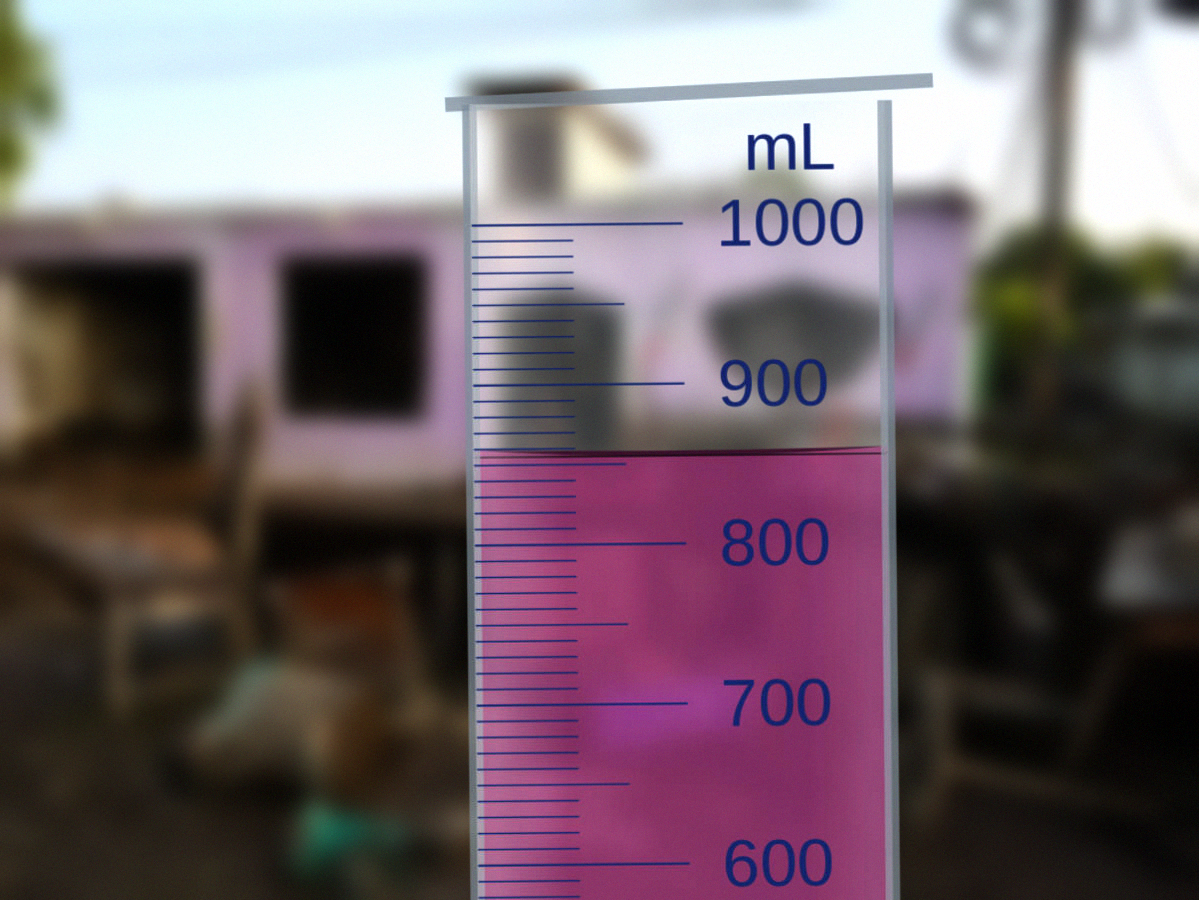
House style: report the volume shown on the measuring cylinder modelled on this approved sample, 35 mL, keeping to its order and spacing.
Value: 855 mL
